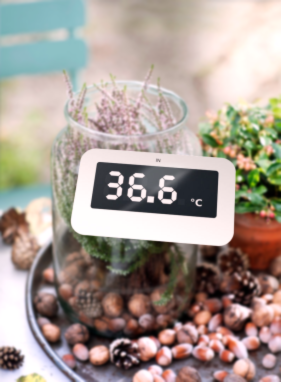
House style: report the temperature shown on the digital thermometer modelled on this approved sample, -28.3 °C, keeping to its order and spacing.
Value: 36.6 °C
